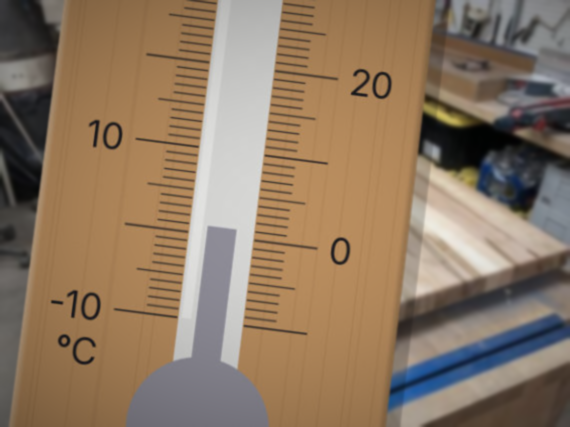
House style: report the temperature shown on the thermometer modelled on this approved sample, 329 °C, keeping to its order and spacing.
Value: 1 °C
